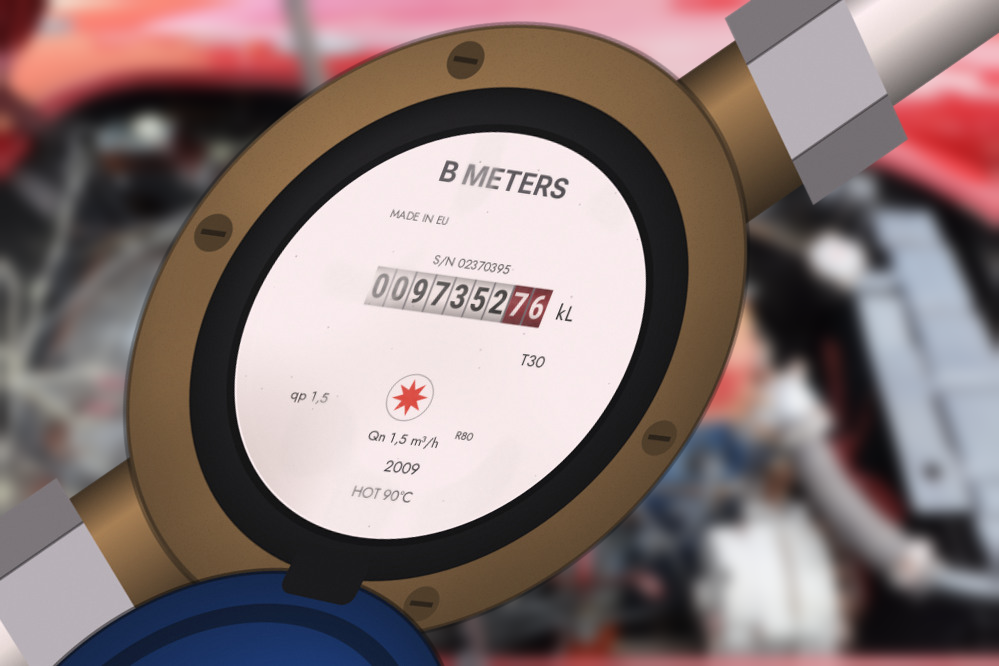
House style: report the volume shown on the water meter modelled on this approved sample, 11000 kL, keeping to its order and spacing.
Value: 97352.76 kL
